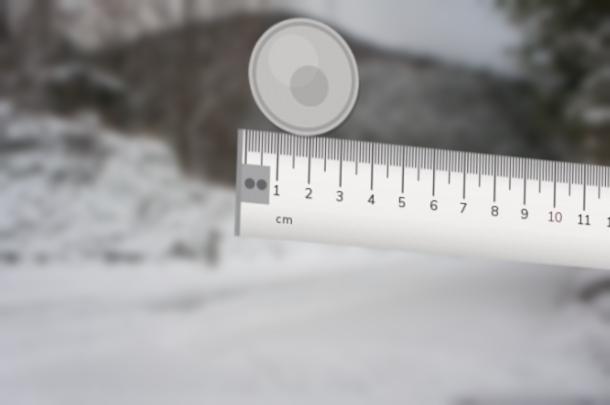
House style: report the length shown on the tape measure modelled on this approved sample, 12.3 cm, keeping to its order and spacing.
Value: 3.5 cm
